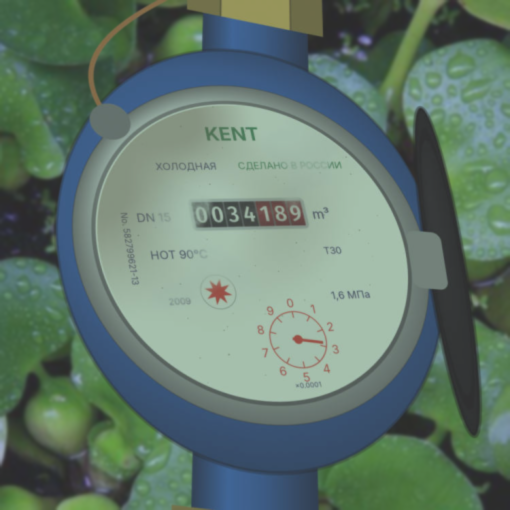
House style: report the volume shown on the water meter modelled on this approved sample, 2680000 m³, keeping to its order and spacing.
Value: 34.1892 m³
